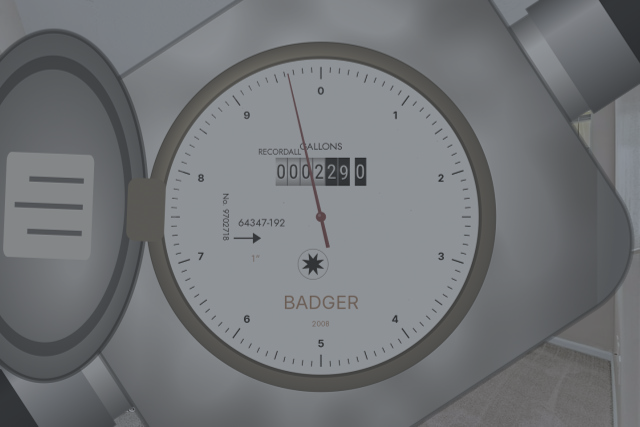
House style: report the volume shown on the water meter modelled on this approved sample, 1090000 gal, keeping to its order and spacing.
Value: 2289.6 gal
